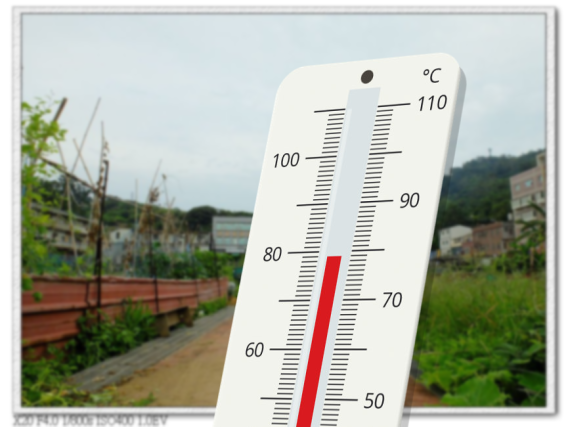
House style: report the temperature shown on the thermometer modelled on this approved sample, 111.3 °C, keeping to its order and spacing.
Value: 79 °C
